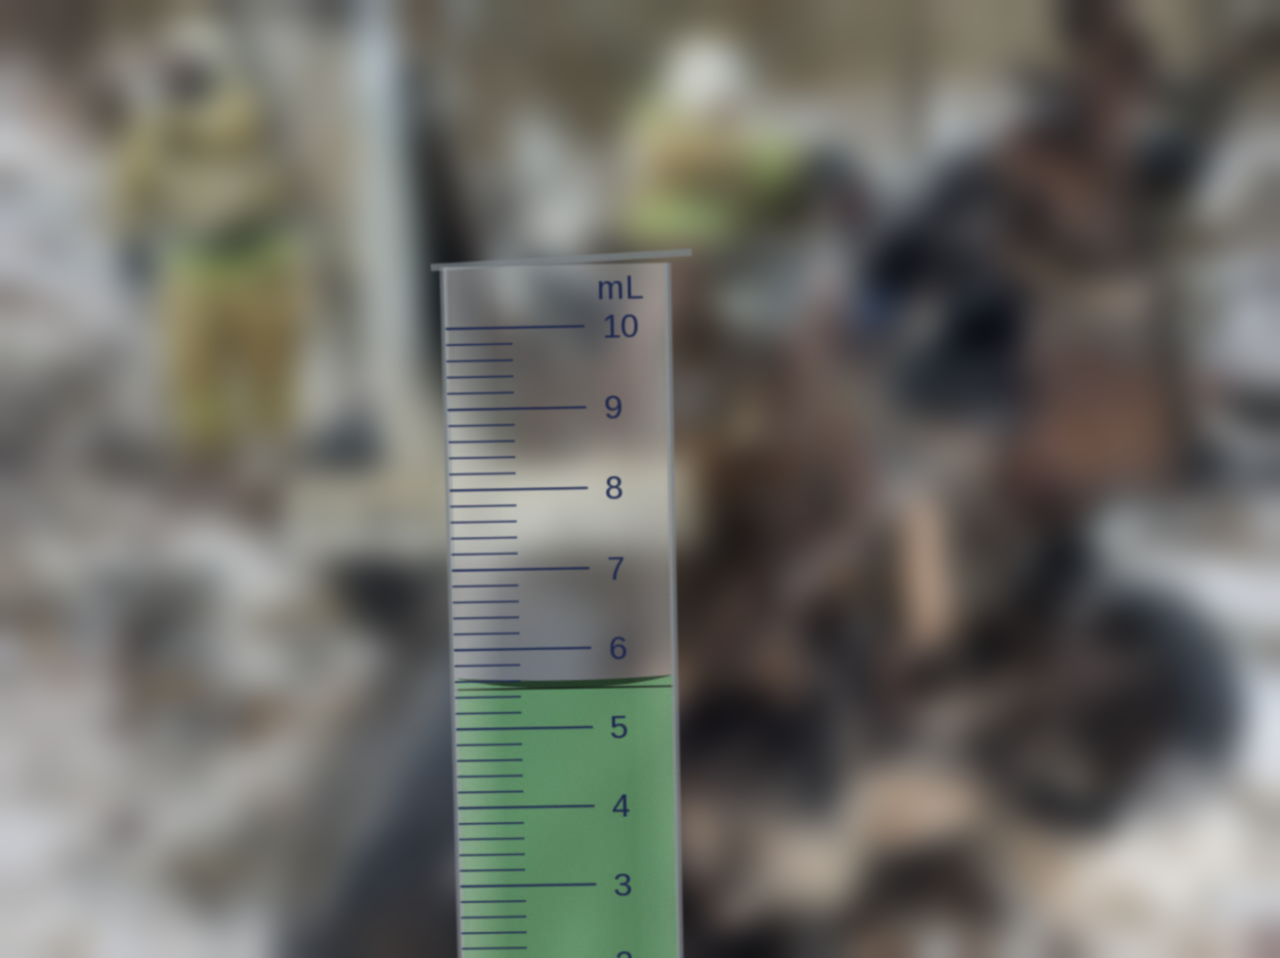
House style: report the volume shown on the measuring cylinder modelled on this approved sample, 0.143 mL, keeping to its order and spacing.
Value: 5.5 mL
